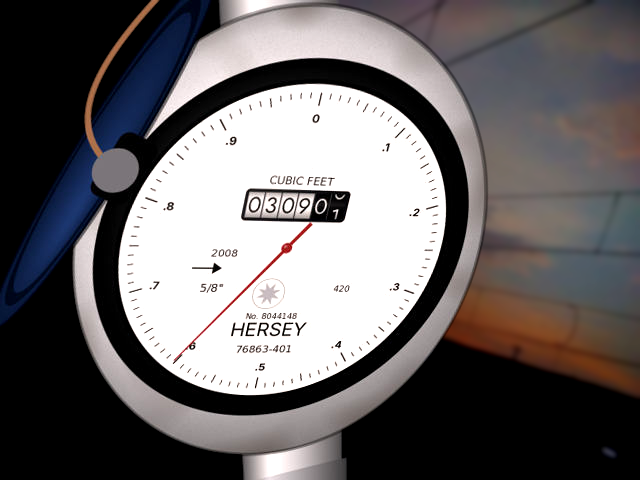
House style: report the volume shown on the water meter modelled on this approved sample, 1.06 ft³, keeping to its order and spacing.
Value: 30900.60 ft³
